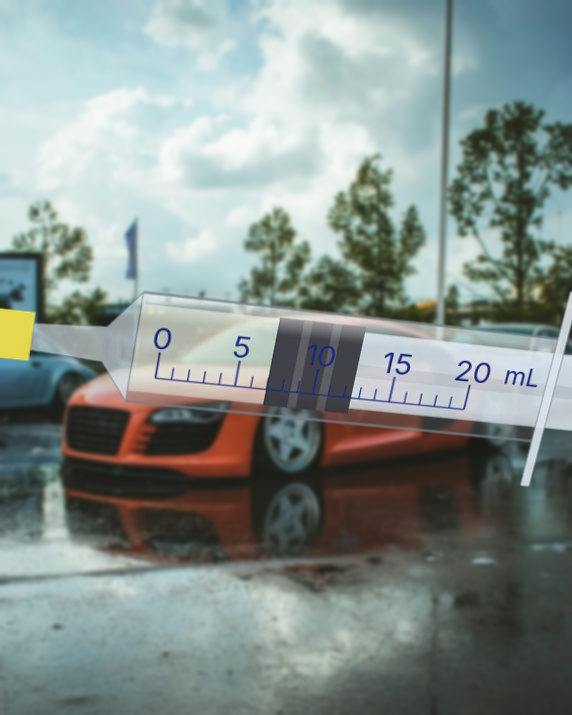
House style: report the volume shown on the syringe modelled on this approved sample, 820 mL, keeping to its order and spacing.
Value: 7 mL
